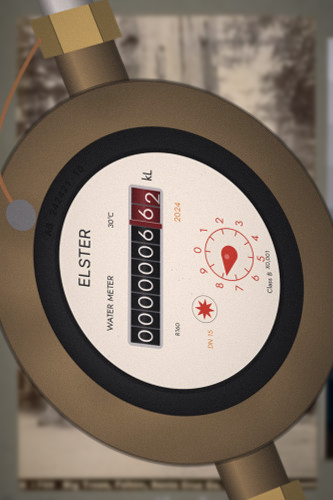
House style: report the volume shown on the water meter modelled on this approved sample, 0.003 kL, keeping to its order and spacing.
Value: 6.617 kL
